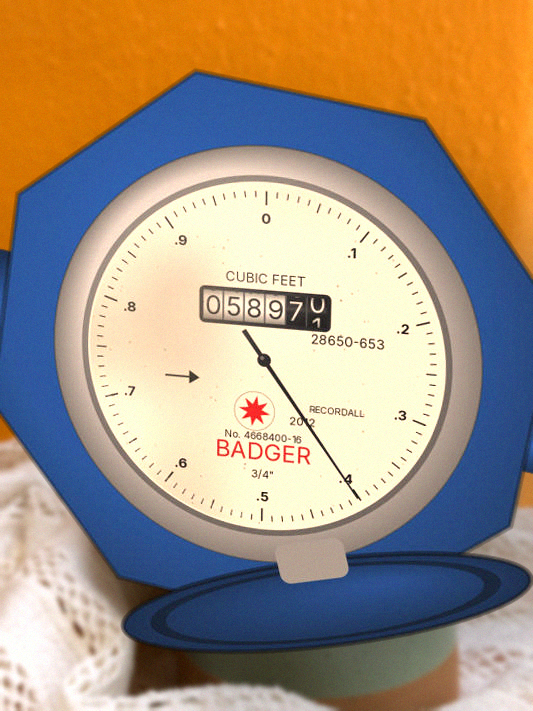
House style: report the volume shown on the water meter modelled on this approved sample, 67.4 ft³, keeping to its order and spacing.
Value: 58970.40 ft³
